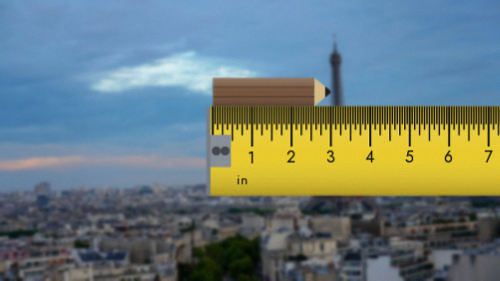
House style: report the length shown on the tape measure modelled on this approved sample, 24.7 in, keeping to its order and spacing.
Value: 3 in
